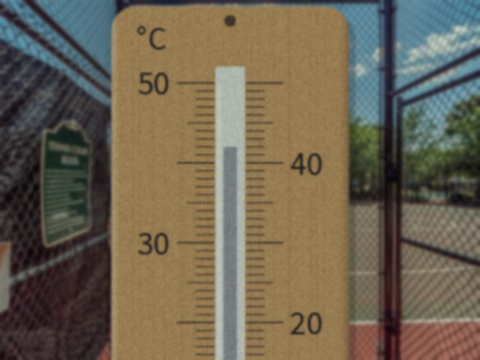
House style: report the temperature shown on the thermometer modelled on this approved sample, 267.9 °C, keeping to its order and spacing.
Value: 42 °C
